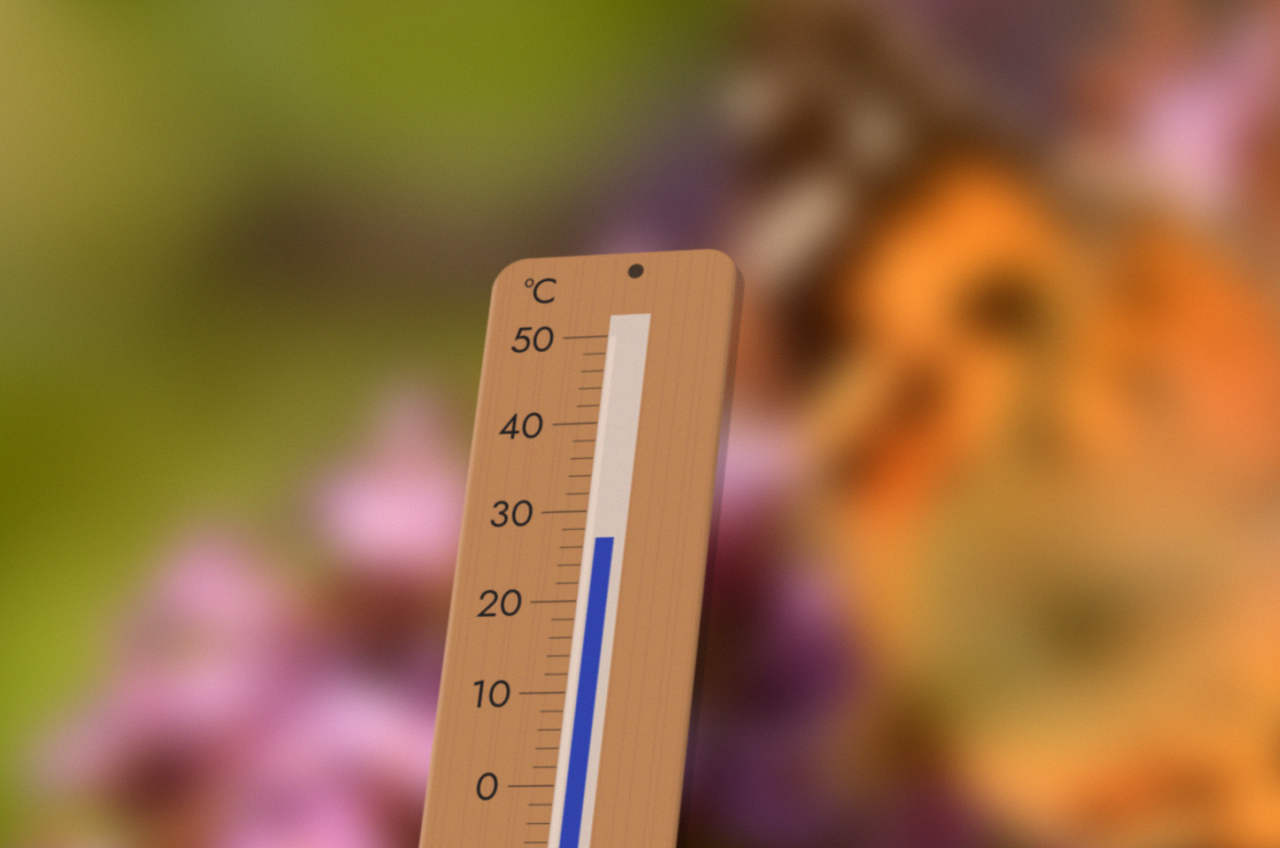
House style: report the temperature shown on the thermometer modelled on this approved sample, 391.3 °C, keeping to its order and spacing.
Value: 27 °C
